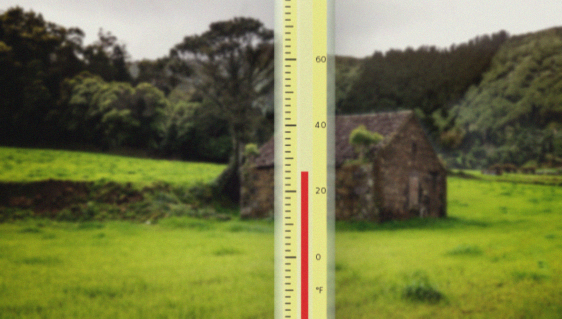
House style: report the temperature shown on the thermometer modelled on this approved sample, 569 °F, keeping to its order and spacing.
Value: 26 °F
